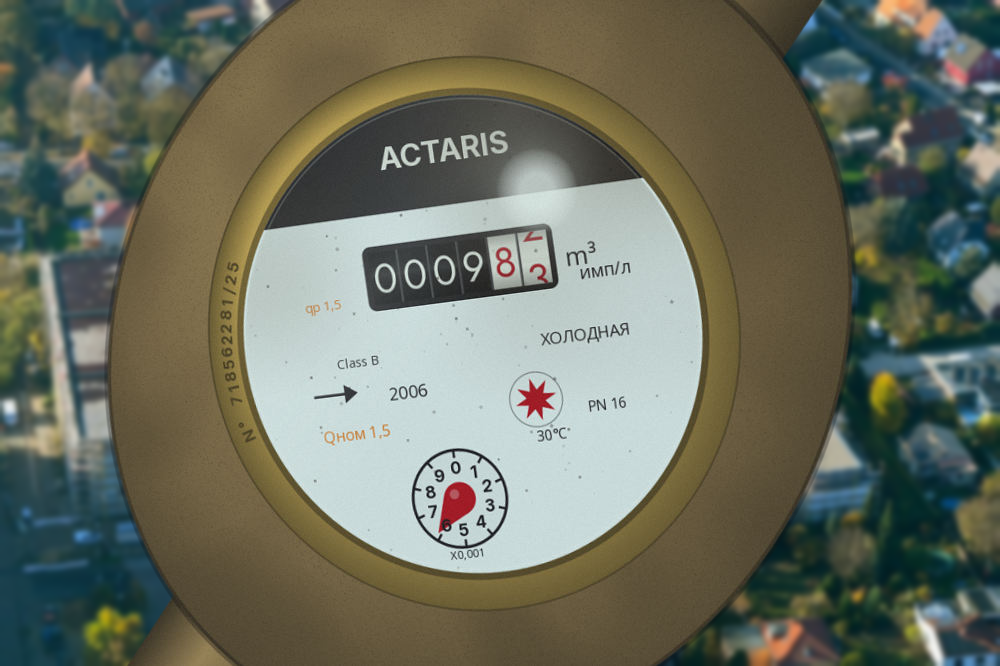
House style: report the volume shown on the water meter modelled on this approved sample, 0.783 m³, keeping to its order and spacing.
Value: 9.826 m³
